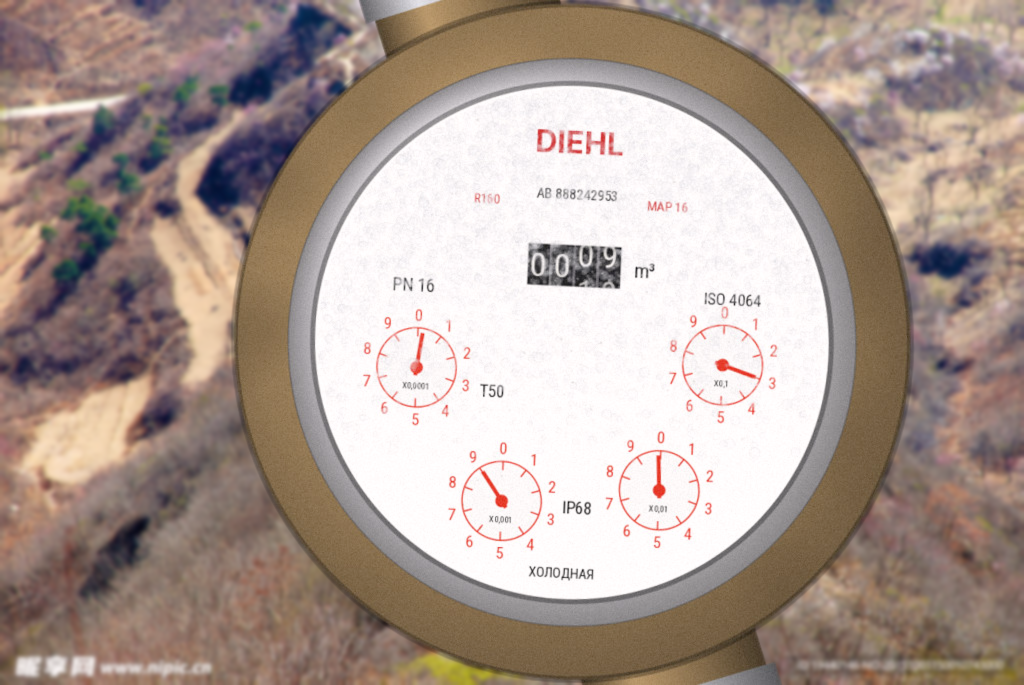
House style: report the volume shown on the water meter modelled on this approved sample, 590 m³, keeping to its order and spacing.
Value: 9.2990 m³
